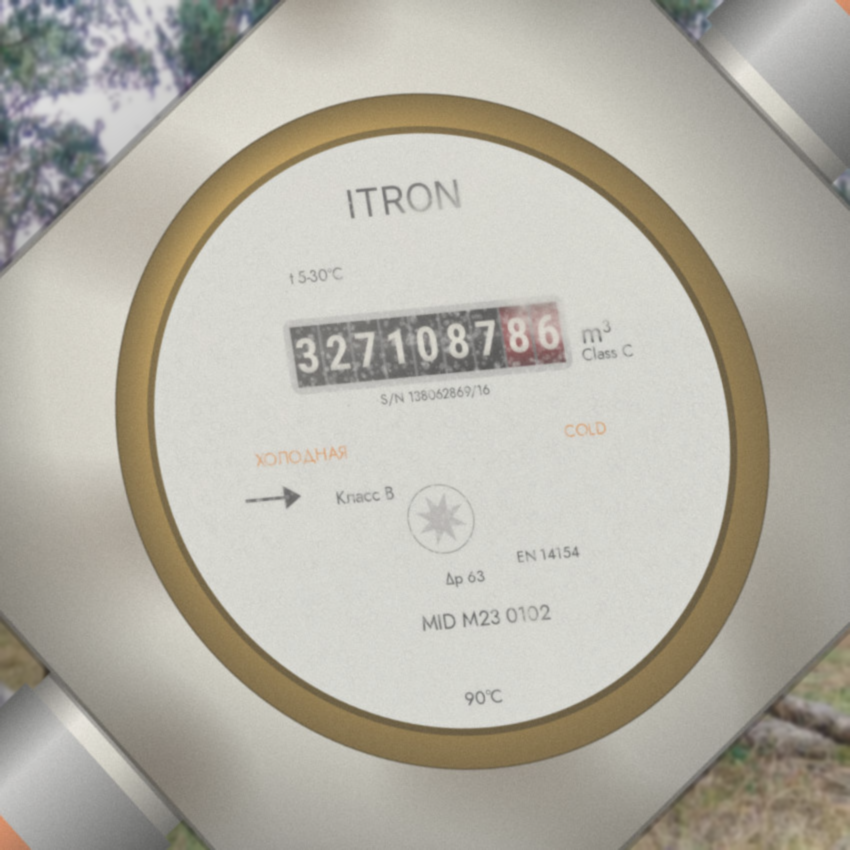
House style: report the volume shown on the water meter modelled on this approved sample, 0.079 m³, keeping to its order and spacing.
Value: 3271087.86 m³
